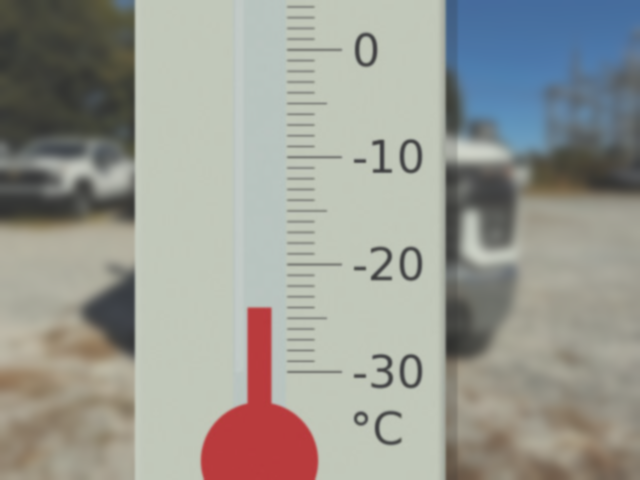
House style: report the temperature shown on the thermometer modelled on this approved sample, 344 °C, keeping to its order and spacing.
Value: -24 °C
